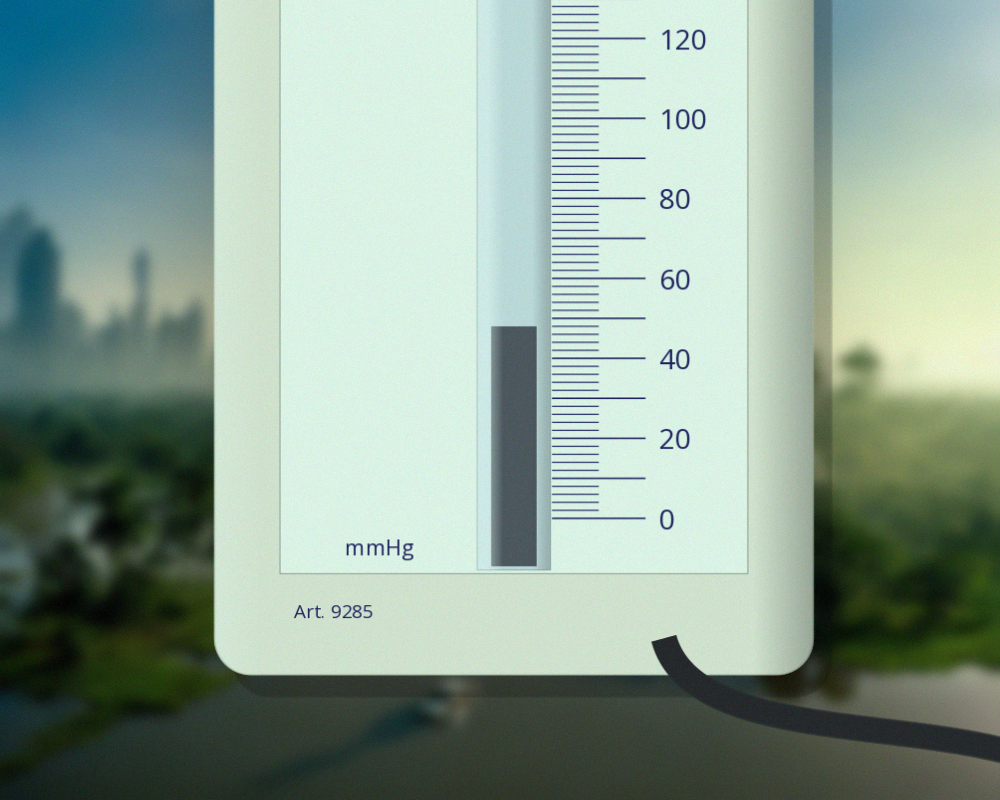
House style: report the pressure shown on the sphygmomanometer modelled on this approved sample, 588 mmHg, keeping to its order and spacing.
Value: 48 mmHg
